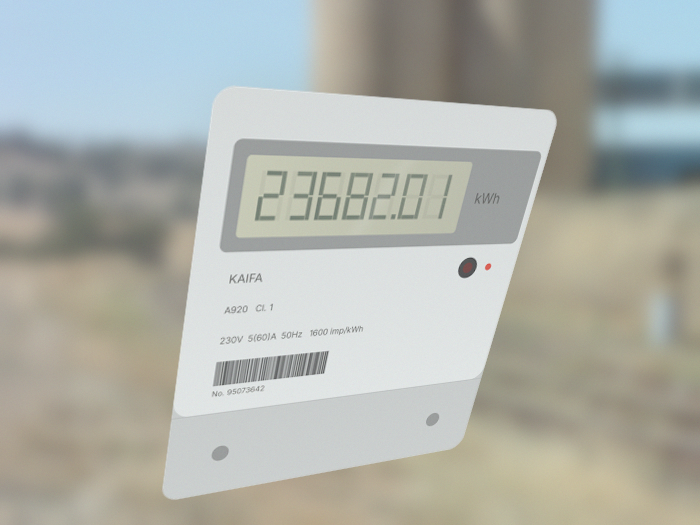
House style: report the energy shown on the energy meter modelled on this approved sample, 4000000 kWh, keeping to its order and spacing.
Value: 23682.01 kWh
